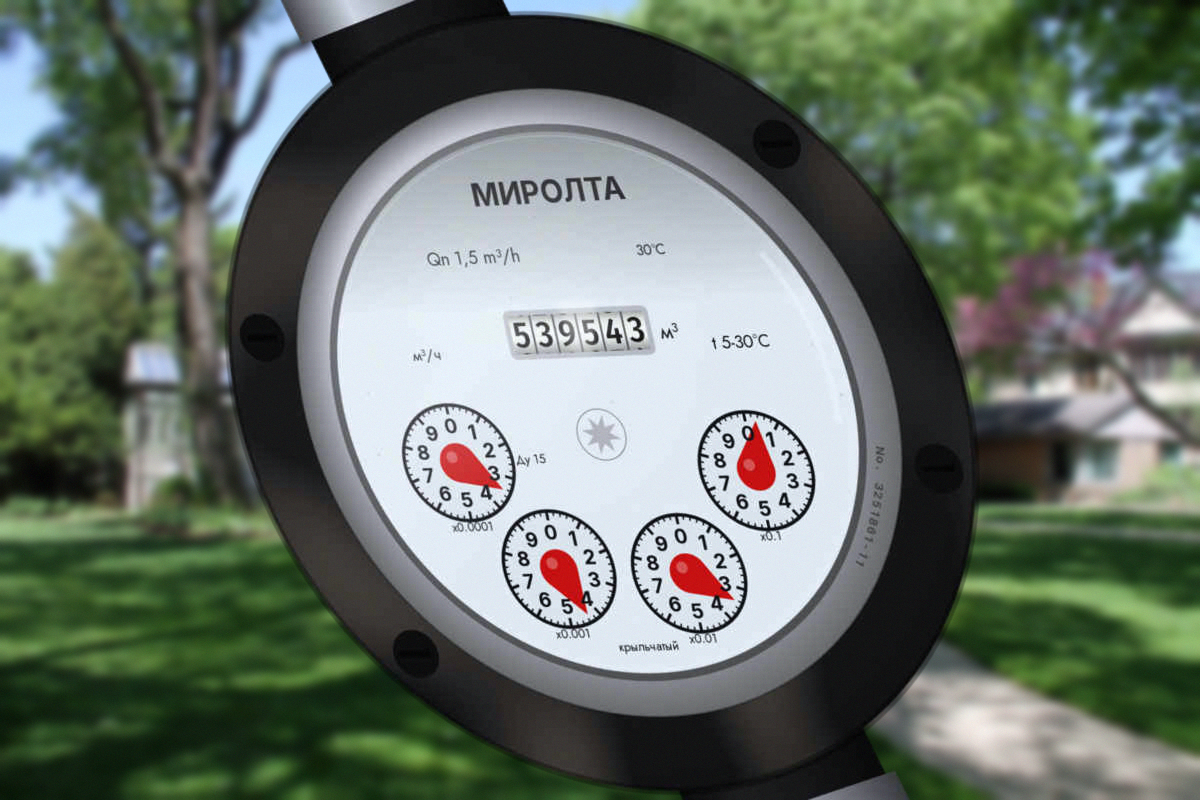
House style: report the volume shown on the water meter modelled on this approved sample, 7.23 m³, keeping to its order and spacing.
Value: 539543.0343 m³
